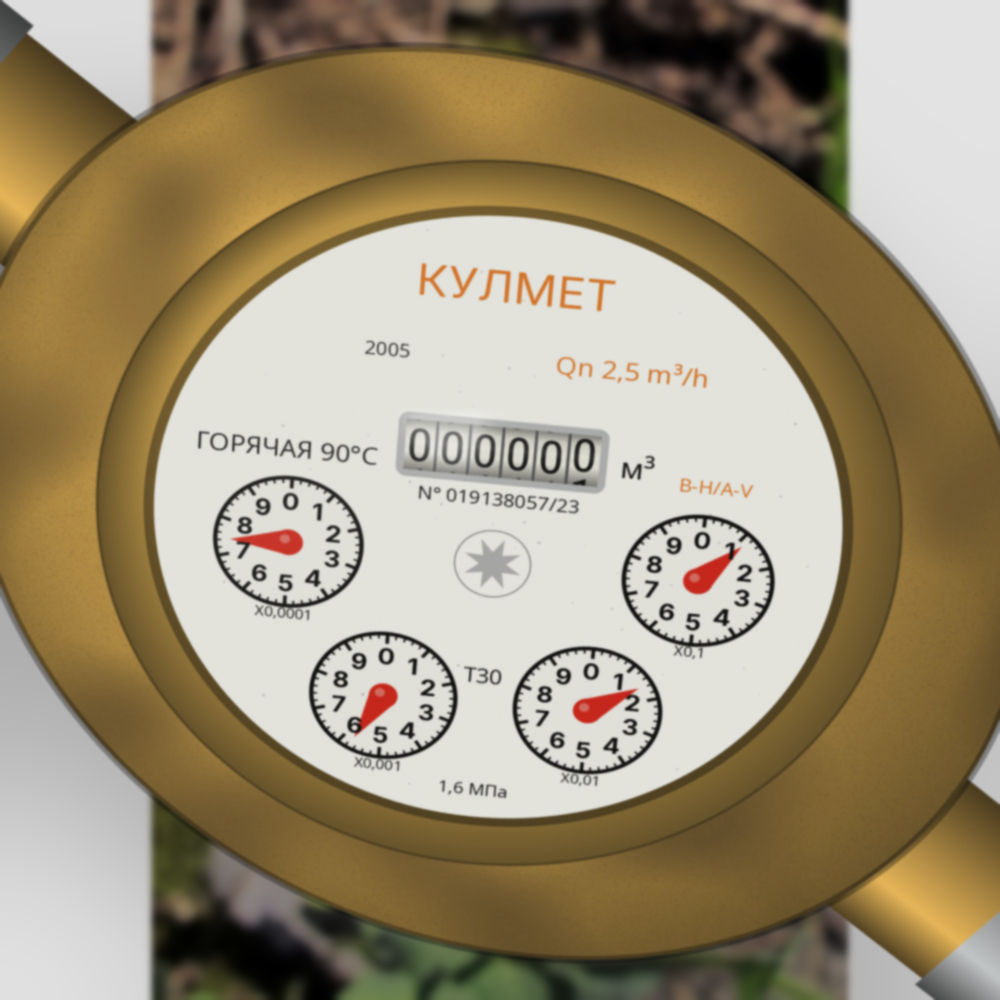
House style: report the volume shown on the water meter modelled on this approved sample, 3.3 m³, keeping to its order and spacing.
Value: 0.1157 m³
